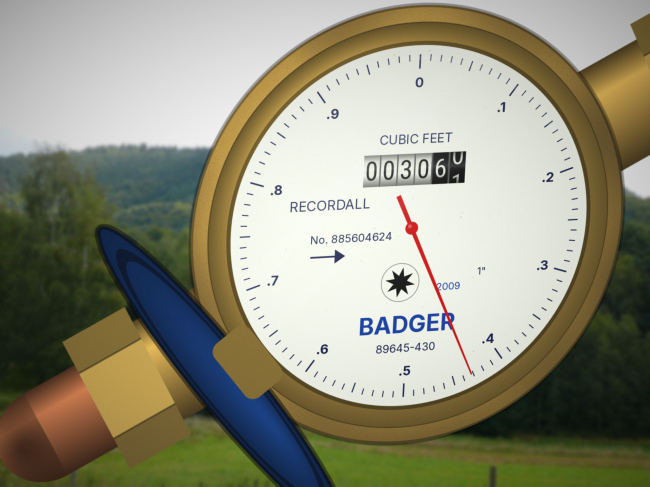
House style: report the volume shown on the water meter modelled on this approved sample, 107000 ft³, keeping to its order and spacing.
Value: 3060.43 ft³
